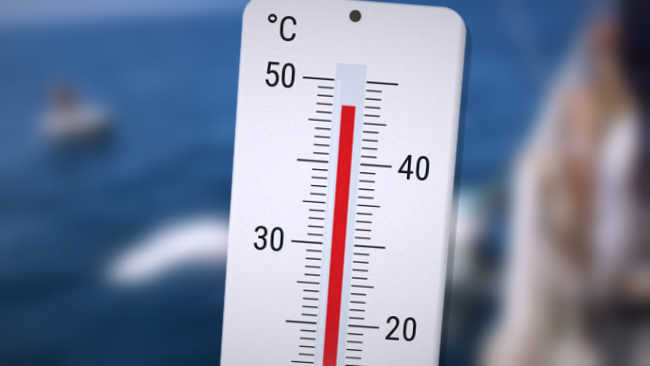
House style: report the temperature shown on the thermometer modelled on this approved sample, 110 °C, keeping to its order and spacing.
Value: 47 °C
